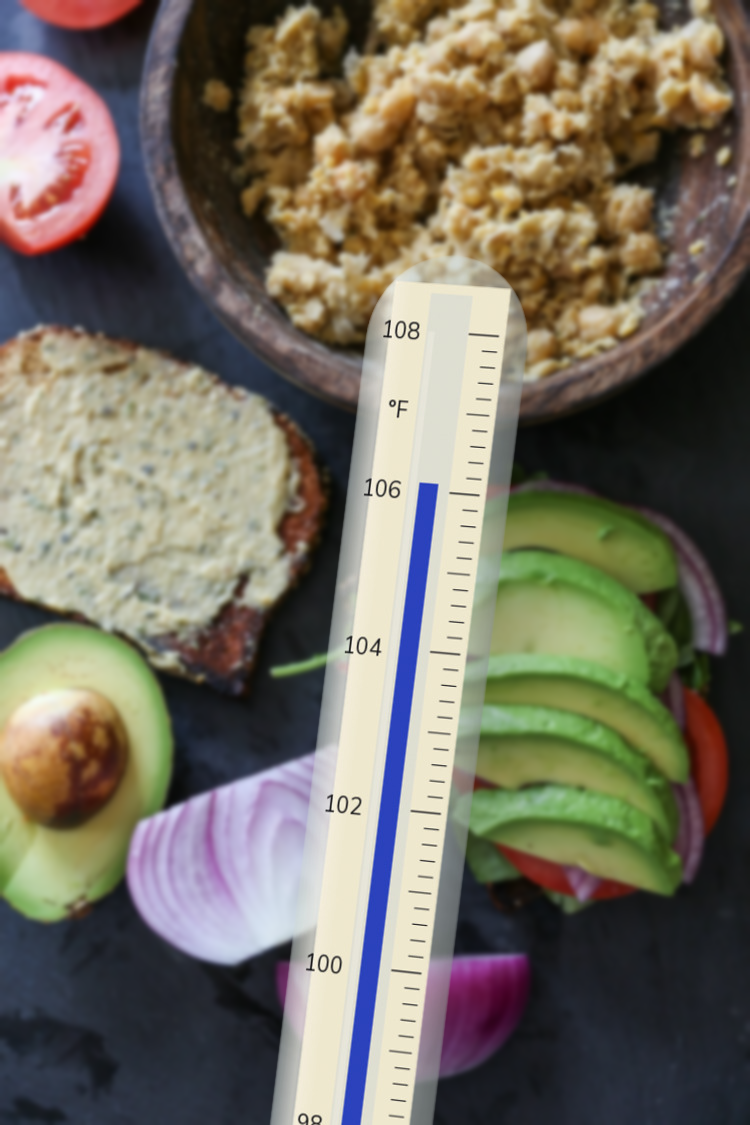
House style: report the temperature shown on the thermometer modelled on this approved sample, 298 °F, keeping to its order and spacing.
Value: 106.1 °F
